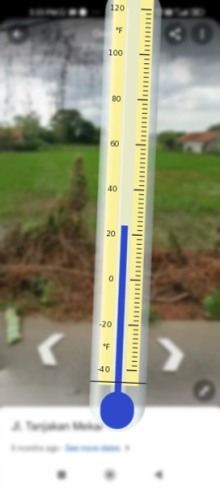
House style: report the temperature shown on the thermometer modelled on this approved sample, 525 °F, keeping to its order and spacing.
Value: 24 °F
